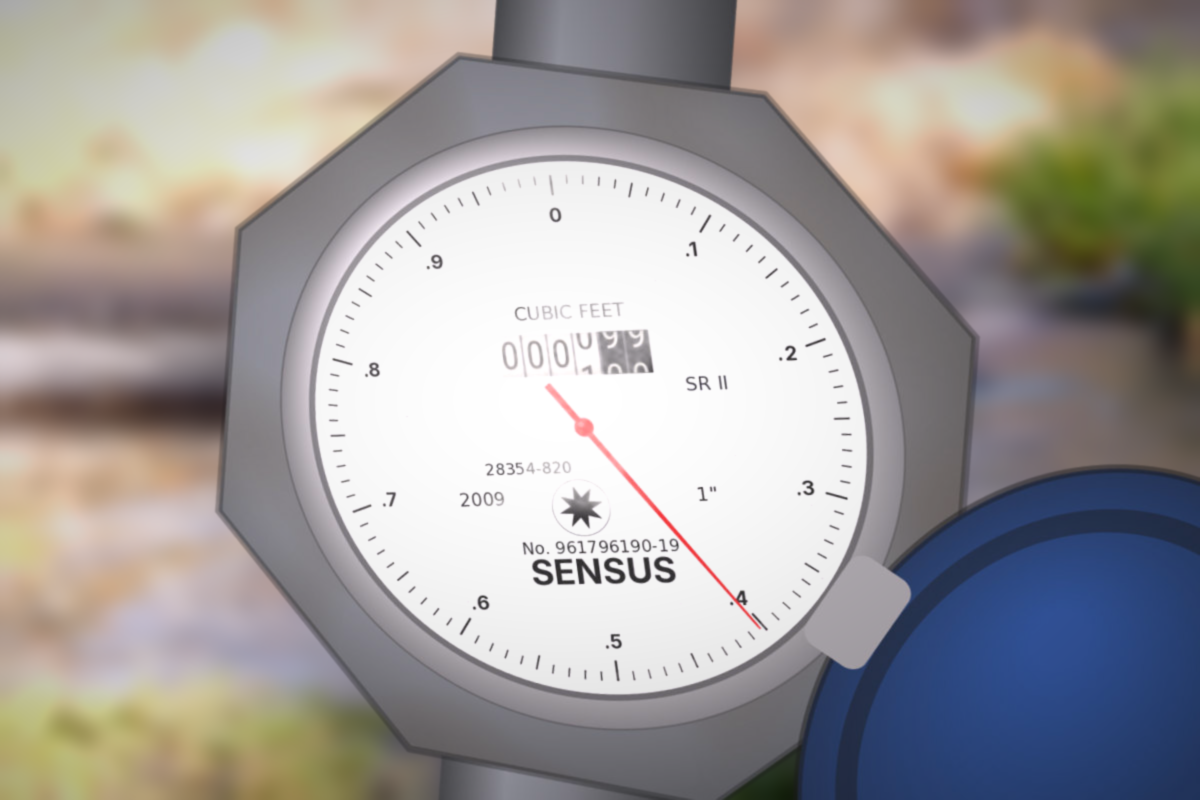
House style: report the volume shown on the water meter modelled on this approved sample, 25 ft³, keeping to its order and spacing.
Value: 99.40 ft³
